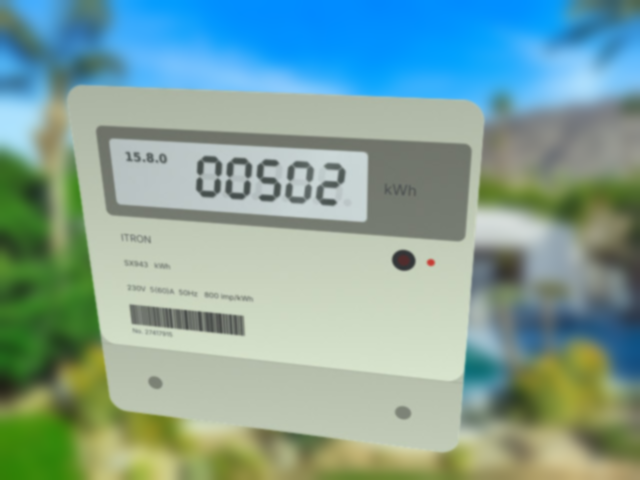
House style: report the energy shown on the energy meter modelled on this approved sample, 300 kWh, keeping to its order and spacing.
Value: 502 kWh
